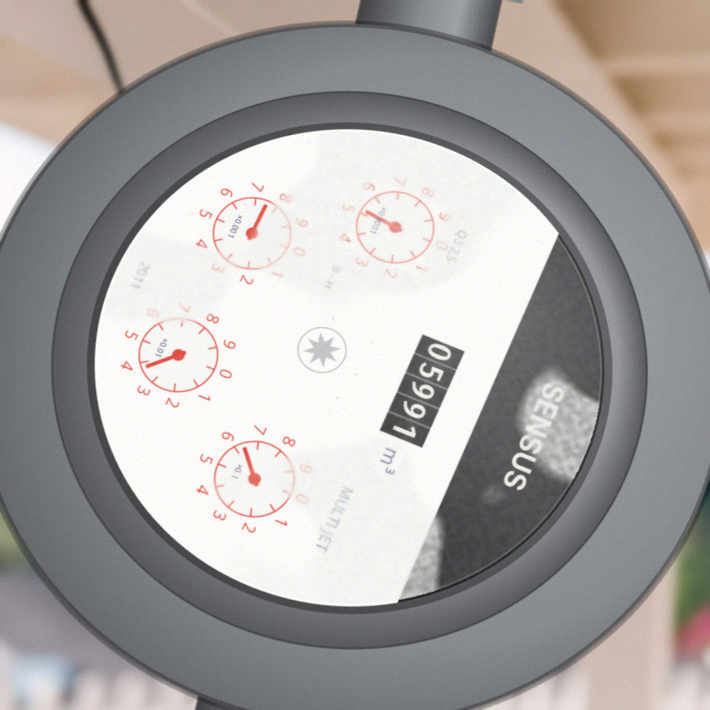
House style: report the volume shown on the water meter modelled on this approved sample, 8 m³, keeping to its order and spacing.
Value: 5991.6375 m³
